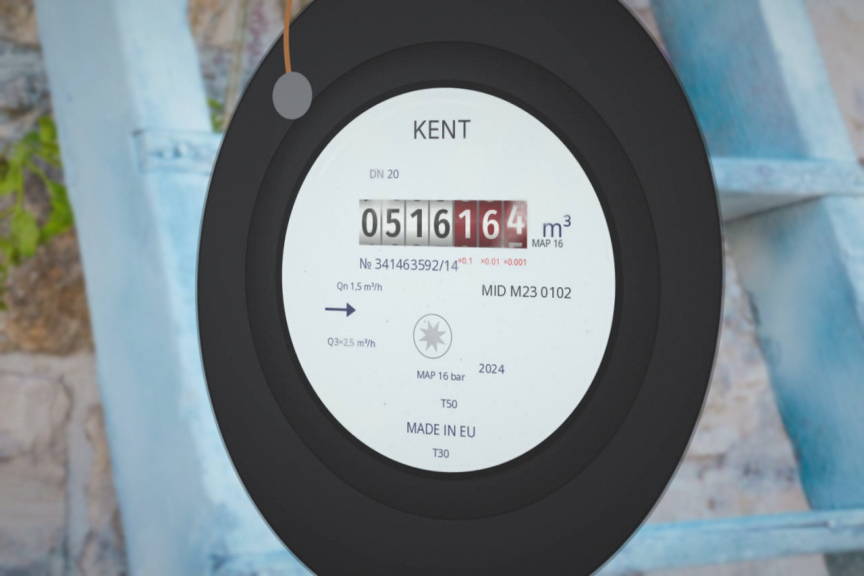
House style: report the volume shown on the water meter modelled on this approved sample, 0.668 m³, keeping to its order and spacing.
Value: 516.164 m³
